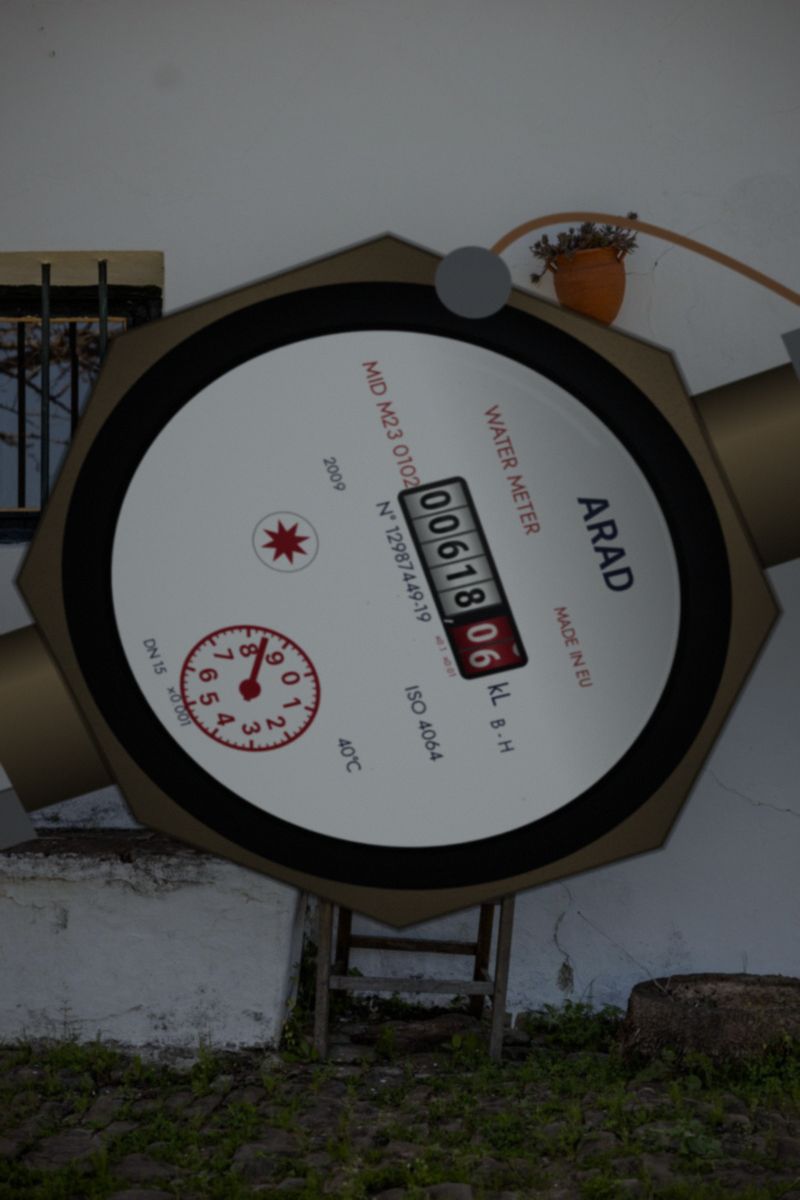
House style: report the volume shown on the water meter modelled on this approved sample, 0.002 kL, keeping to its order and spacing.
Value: 618.058 kL
